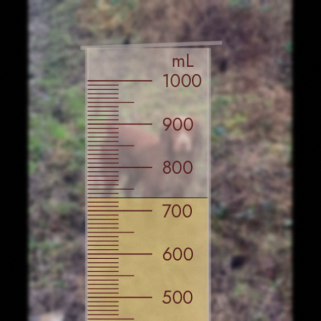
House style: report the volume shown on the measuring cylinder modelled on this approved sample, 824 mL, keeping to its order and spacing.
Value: 730 mL
